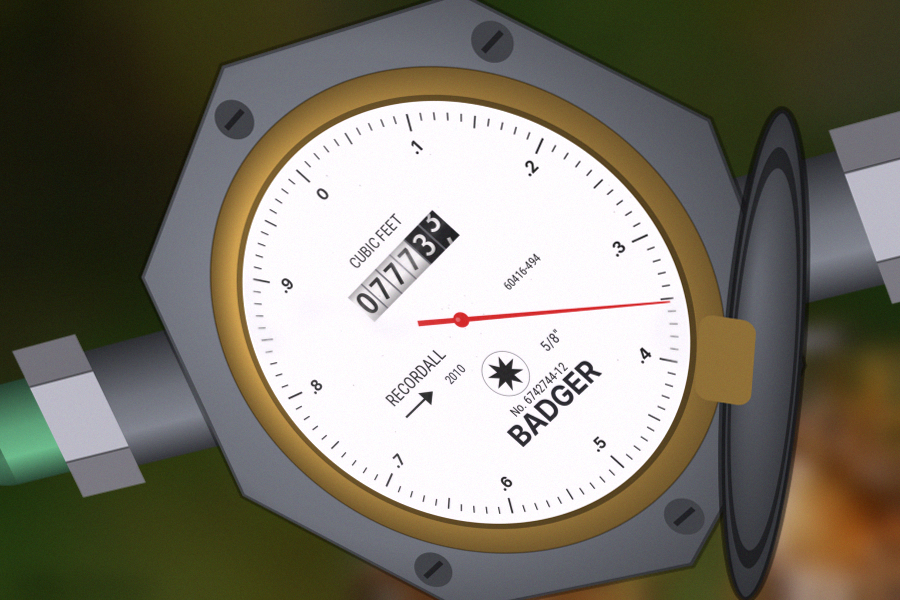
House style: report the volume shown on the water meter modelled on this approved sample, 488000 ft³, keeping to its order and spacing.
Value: 77733.35 ft³
